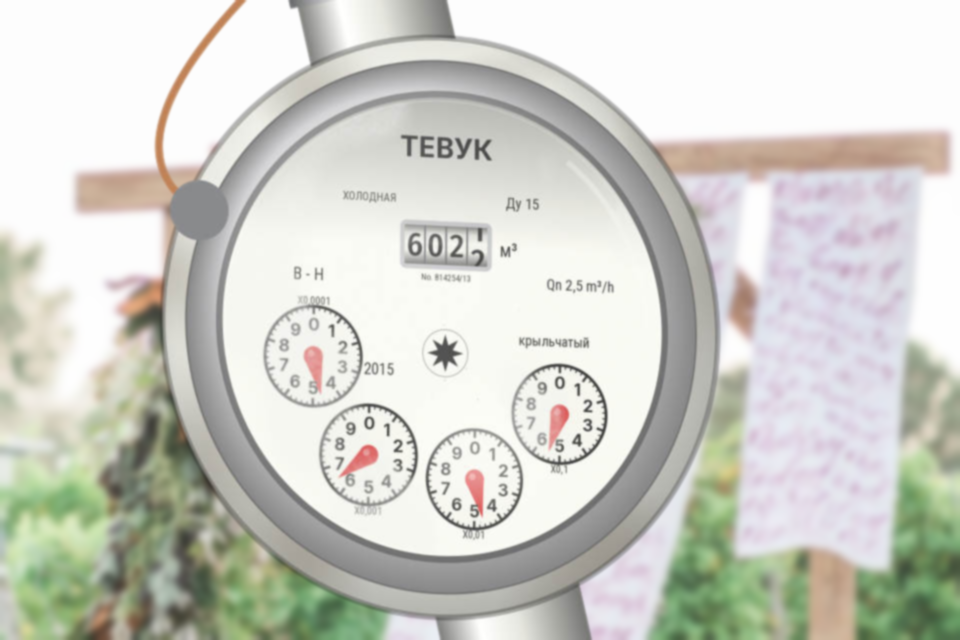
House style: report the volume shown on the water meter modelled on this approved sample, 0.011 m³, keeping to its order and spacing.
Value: 6021.5464 m³
